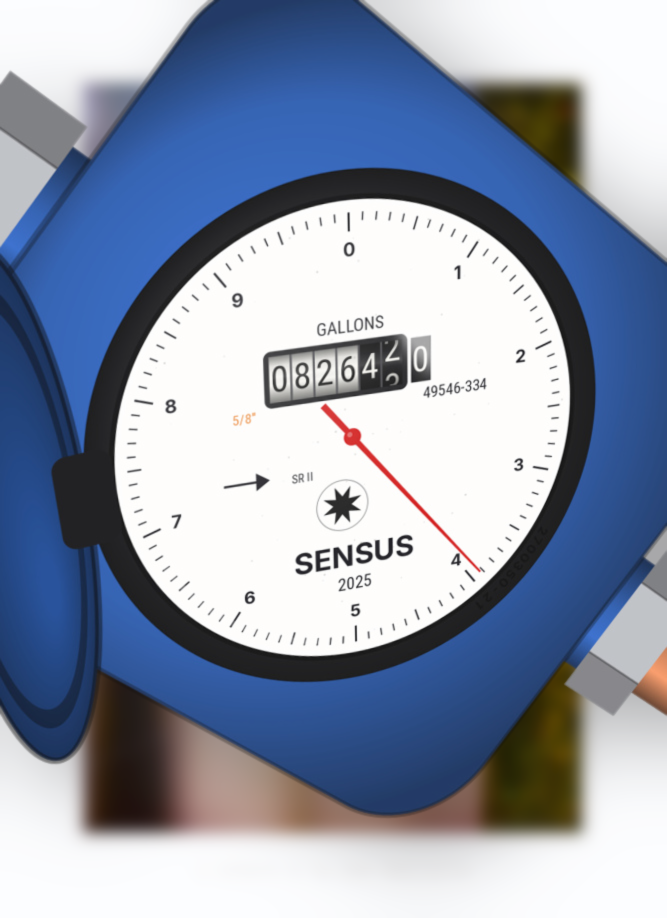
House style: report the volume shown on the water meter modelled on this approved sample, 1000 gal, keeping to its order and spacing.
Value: 826423.9 gal
